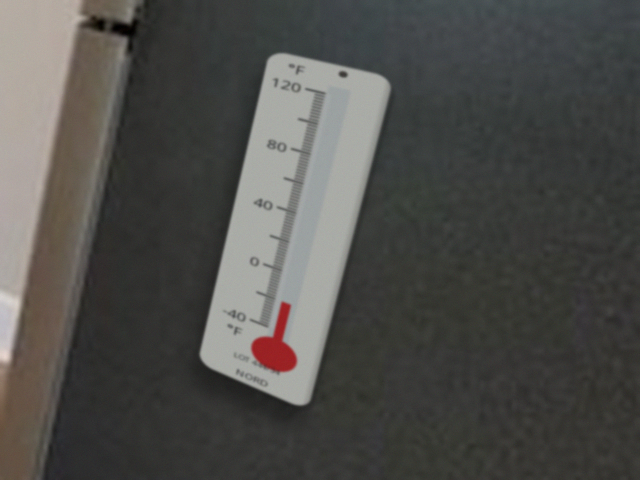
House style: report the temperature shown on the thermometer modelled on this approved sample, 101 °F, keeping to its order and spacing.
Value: -20 °F
